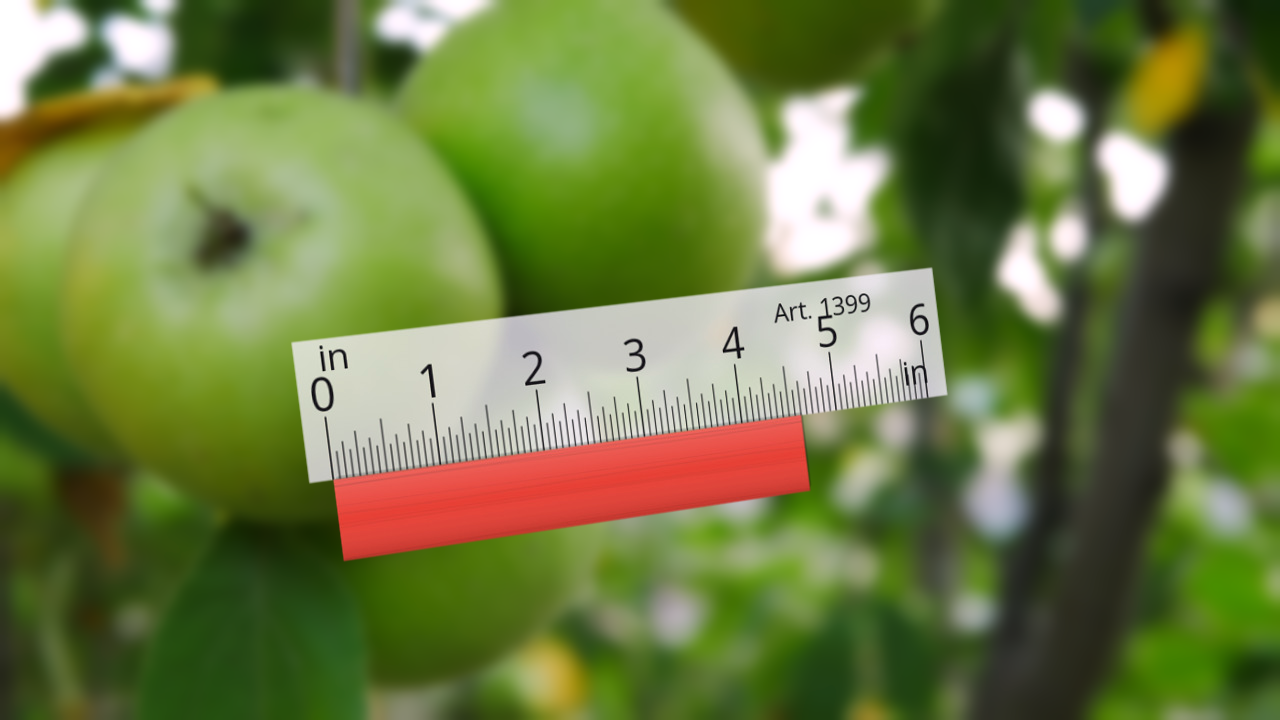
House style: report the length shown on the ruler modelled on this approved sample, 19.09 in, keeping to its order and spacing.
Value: 4.625 in
